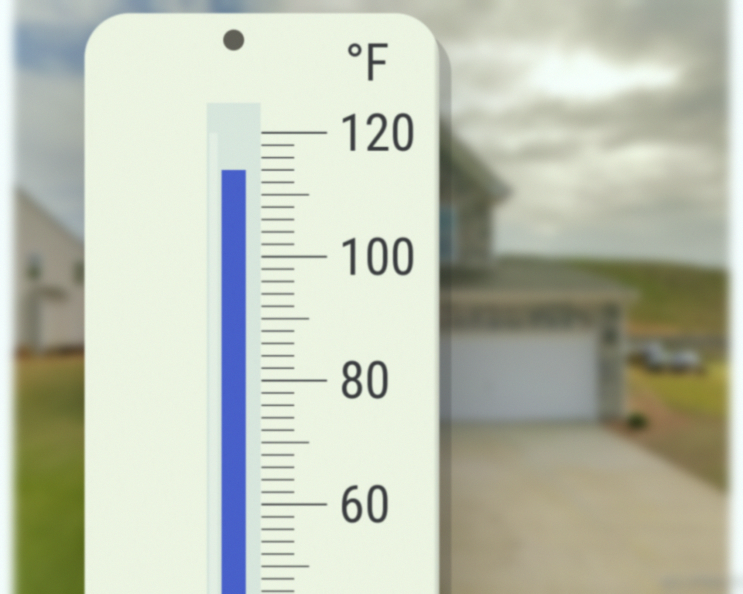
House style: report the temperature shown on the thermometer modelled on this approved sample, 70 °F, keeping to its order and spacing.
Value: 114 °F
